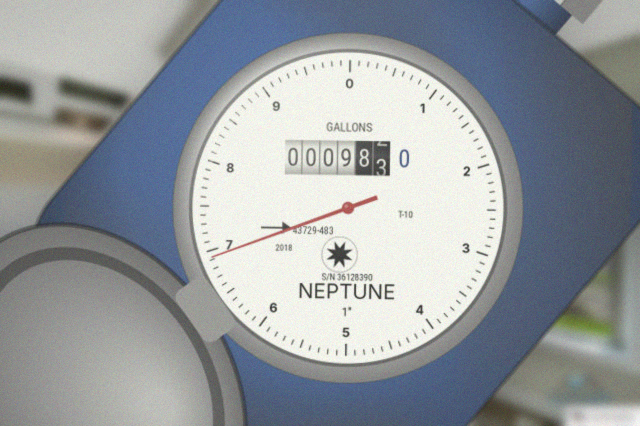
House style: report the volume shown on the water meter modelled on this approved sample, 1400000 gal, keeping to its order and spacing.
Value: 9826.9 gal
